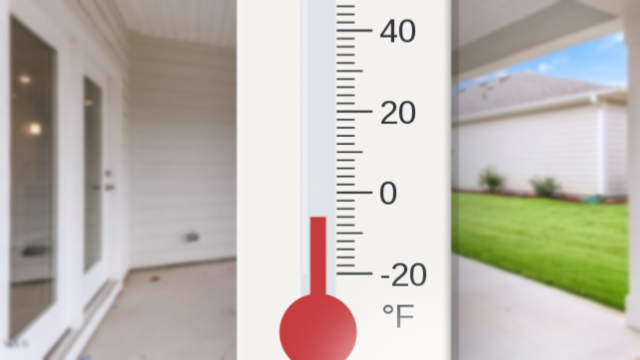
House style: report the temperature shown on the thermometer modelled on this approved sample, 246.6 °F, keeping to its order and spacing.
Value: -6 °F
